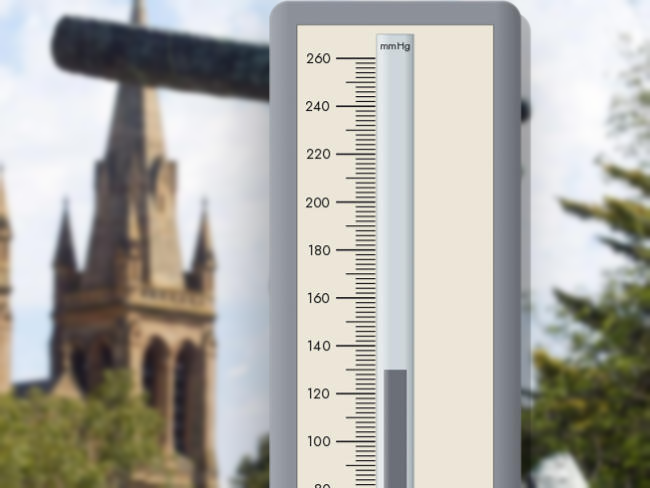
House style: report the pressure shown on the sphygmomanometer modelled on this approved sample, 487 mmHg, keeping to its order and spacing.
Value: 130 mmHg
